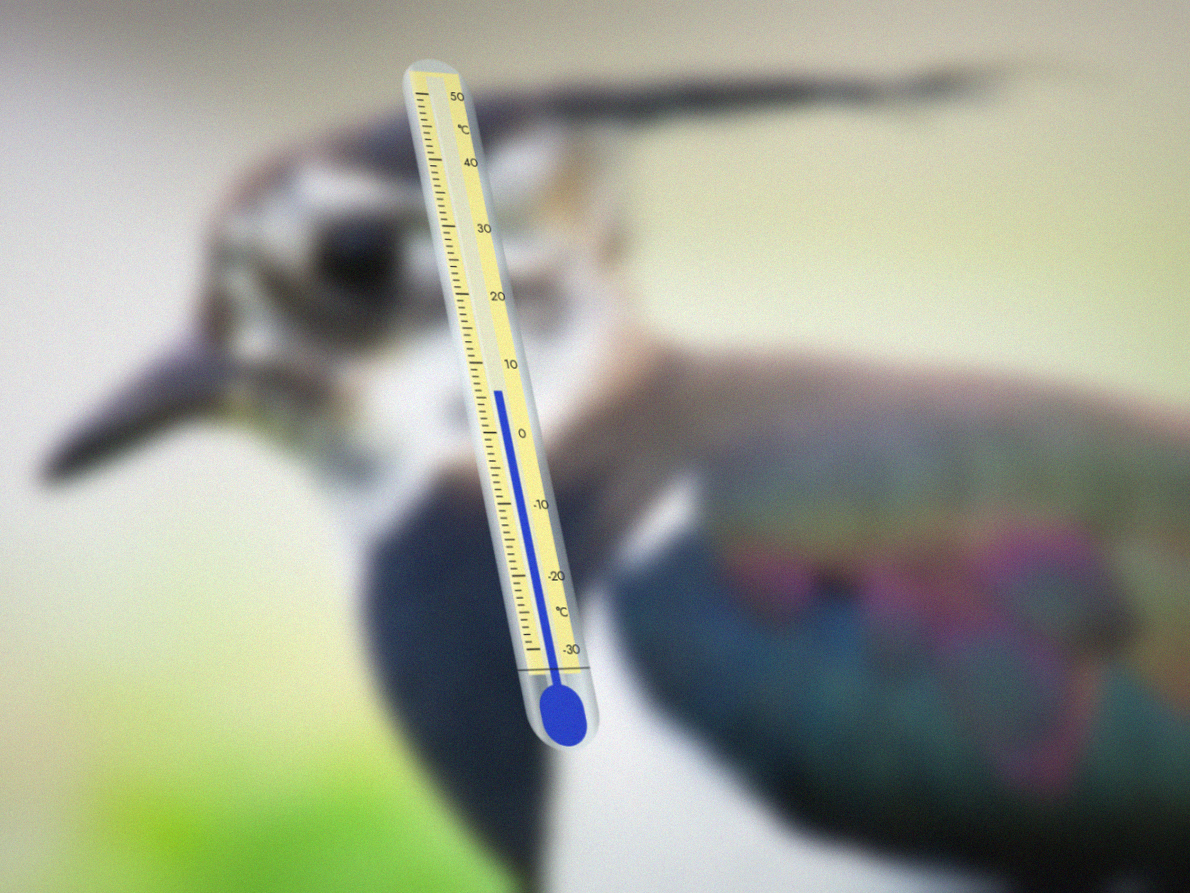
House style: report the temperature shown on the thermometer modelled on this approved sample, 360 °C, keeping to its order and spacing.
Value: 6 °C
